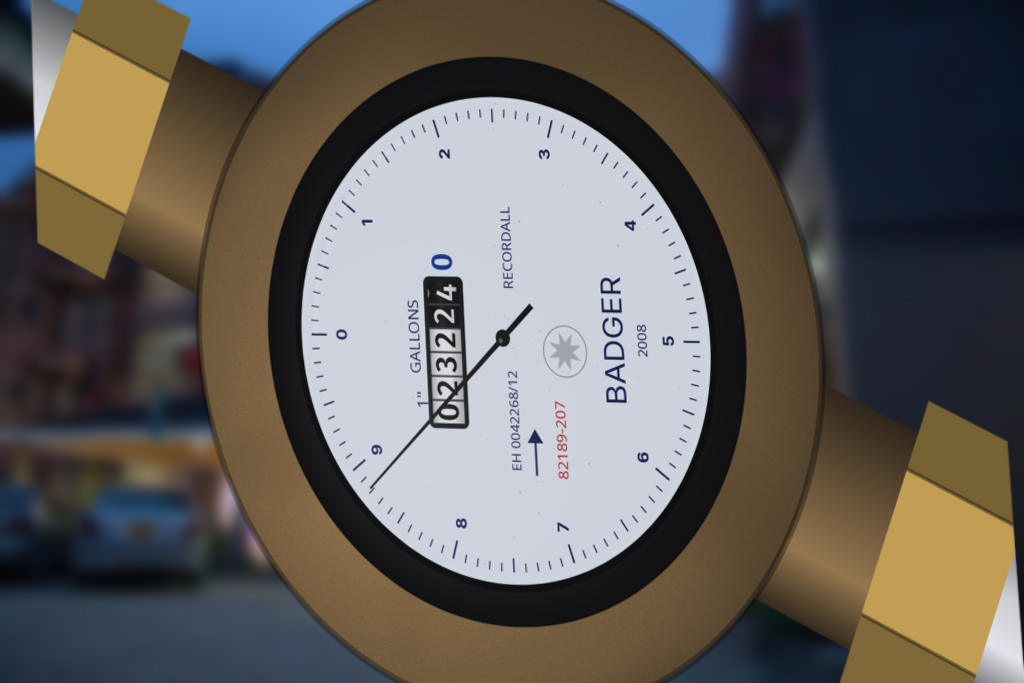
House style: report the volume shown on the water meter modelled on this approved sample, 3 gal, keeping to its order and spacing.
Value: 232238.8 gal
